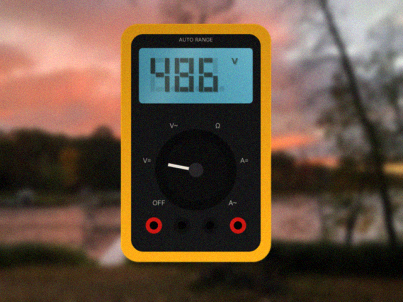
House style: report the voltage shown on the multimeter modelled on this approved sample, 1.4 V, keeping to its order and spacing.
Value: 486 V
